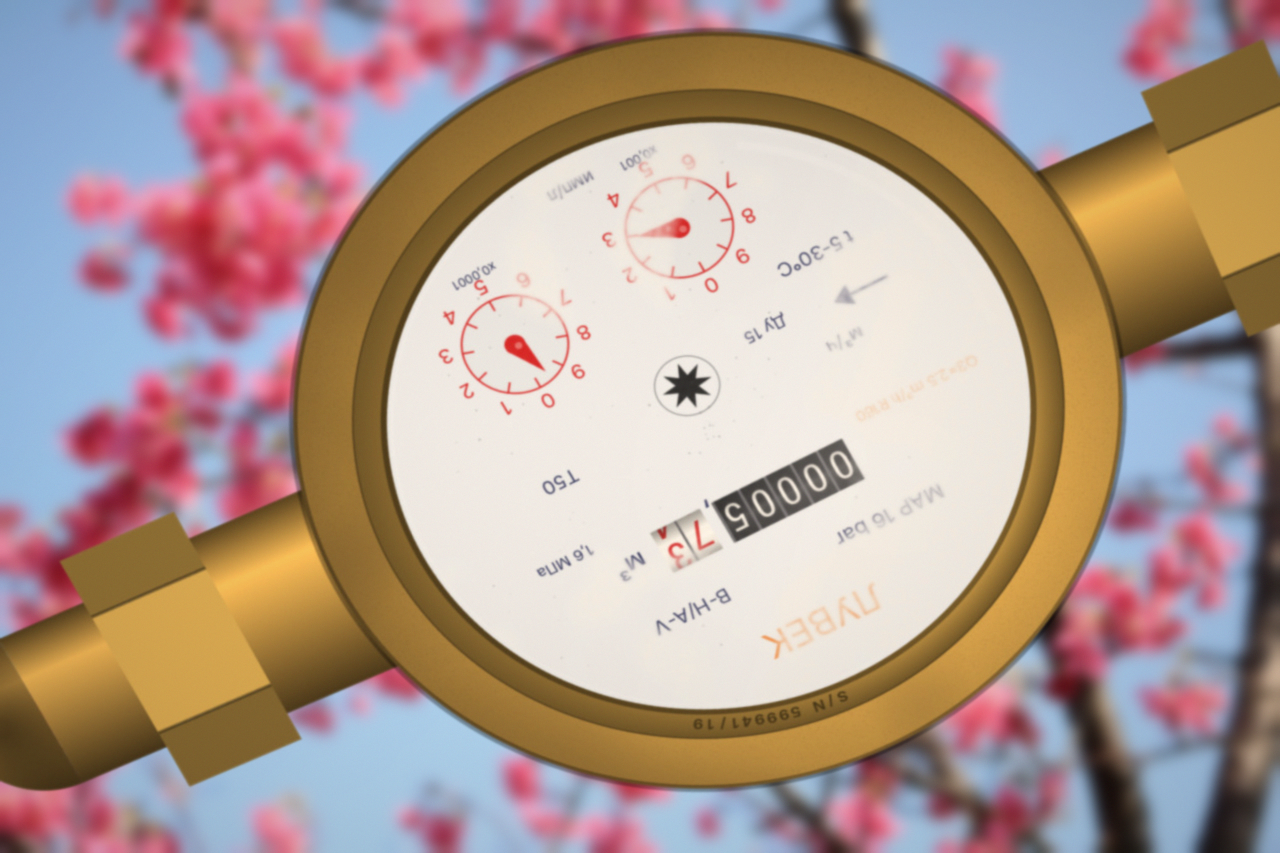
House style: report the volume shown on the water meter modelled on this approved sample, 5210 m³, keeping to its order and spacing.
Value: 5.7329 m³
